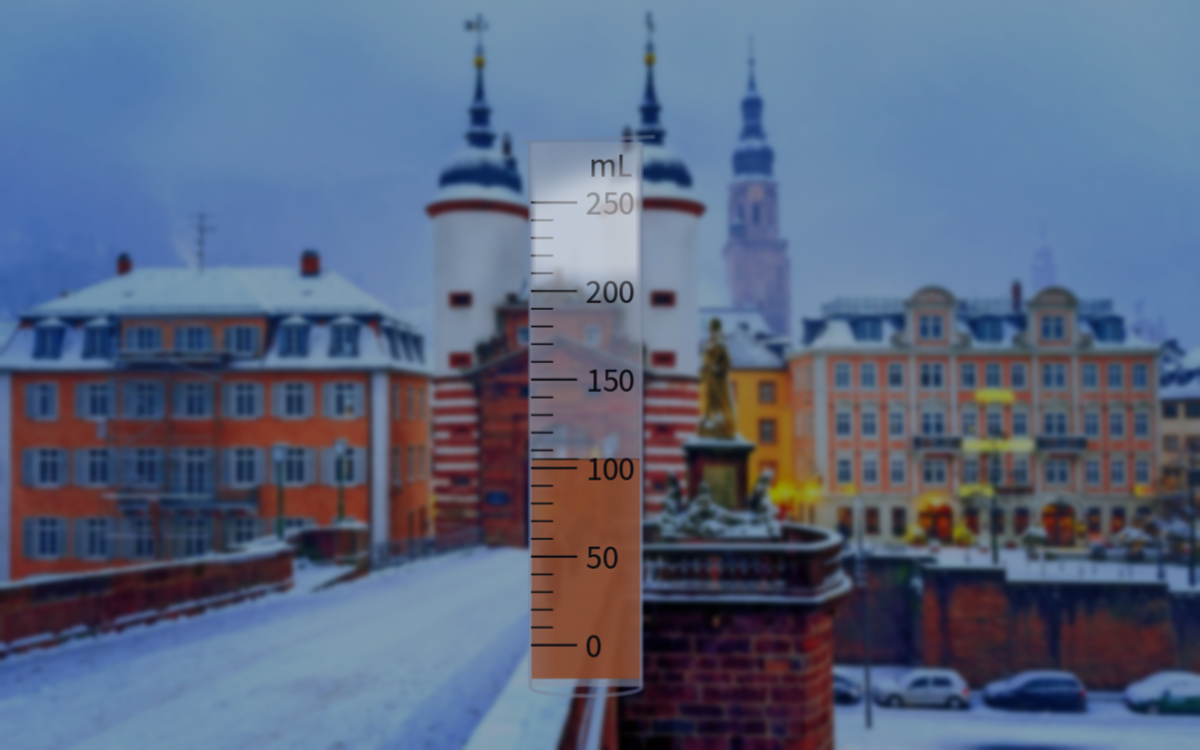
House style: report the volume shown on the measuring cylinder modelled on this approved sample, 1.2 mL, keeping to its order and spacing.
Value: 105 mL
